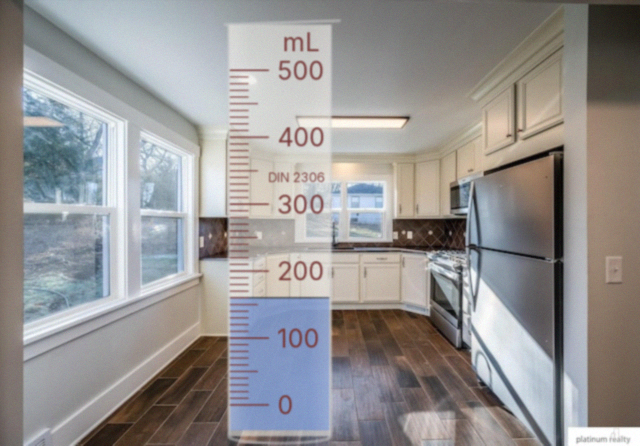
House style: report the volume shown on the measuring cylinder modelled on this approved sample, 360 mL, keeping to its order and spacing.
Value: 160 mL
